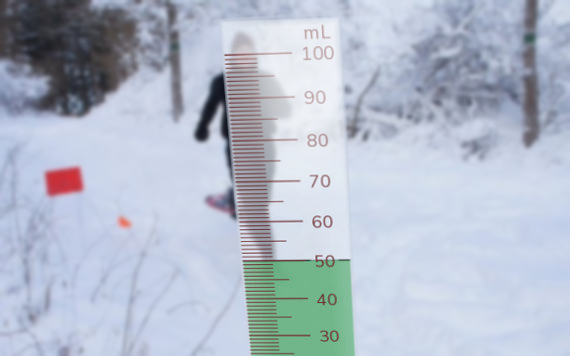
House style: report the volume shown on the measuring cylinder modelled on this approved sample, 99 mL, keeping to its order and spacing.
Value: 50 mL
